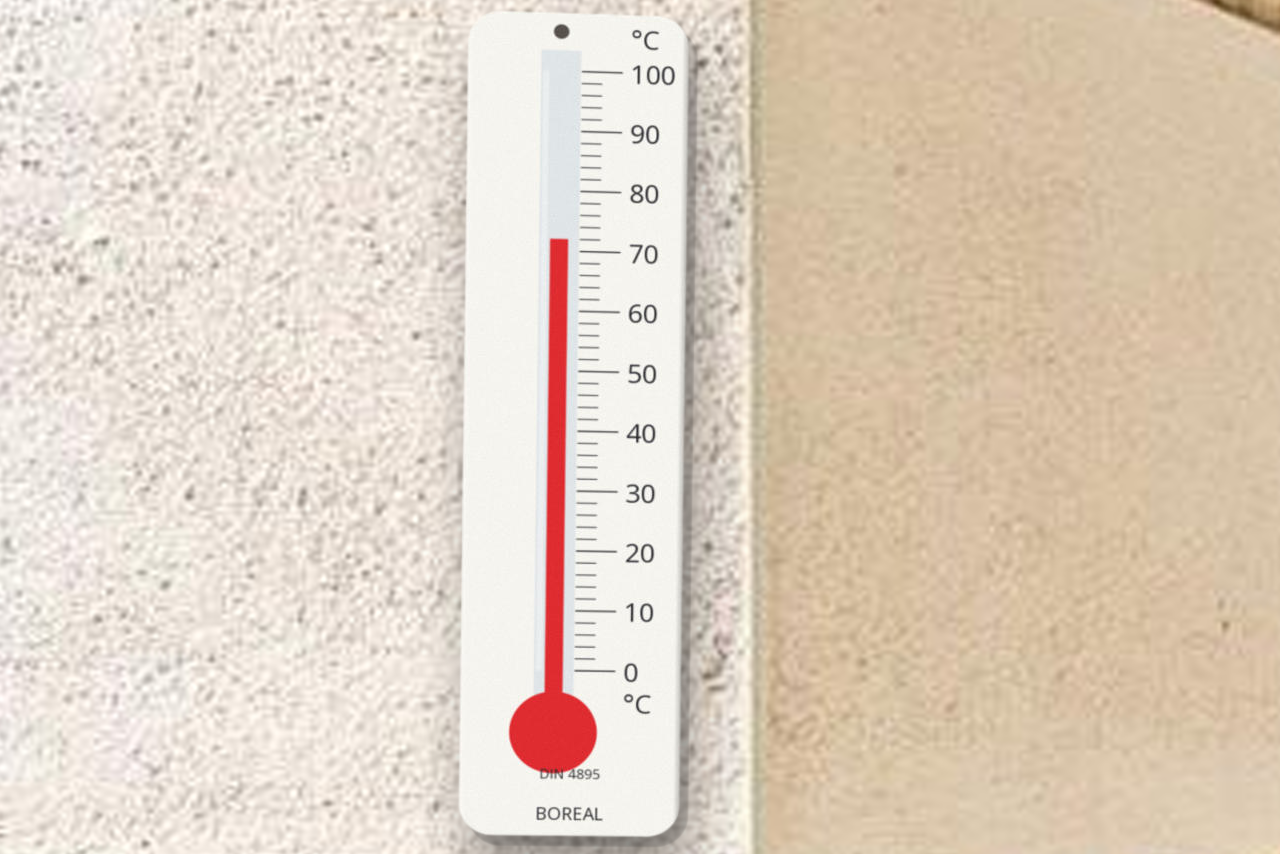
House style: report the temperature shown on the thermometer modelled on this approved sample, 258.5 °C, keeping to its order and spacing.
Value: 72 °C
